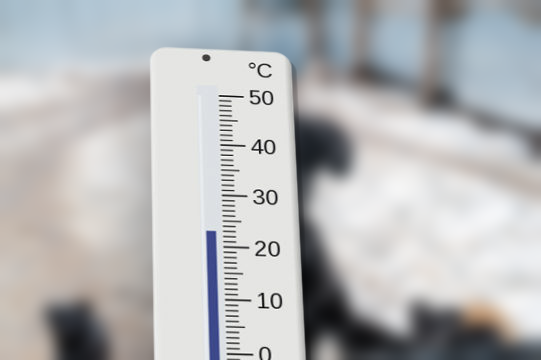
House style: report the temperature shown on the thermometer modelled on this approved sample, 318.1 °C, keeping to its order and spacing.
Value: 23 °C
